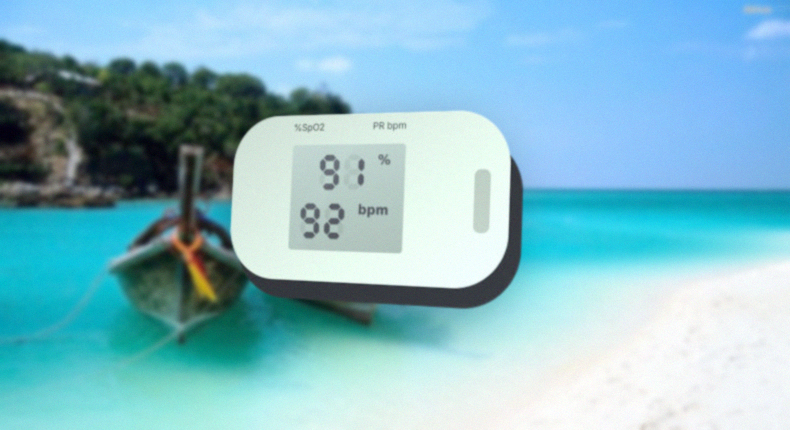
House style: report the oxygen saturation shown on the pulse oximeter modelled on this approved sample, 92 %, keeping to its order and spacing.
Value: 91 %
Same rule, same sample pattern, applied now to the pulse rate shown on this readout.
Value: 92 bpm
